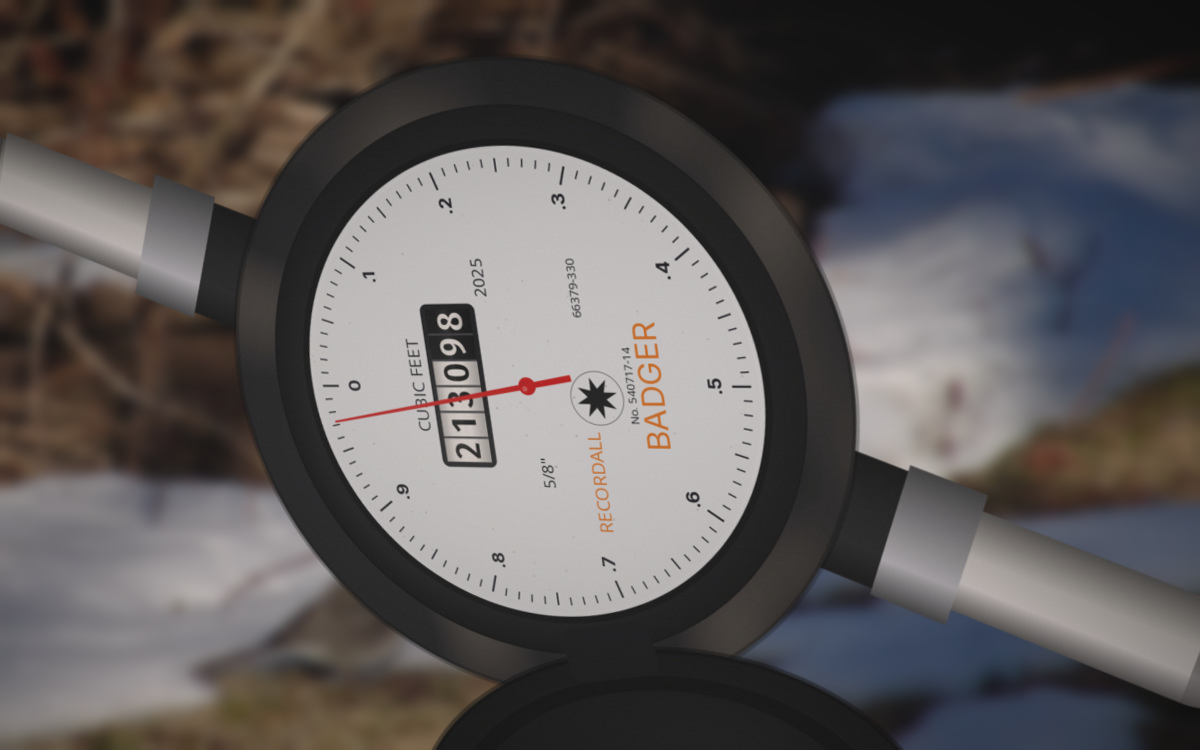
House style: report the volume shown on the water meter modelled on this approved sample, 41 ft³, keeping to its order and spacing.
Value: 213097.97 ft³
